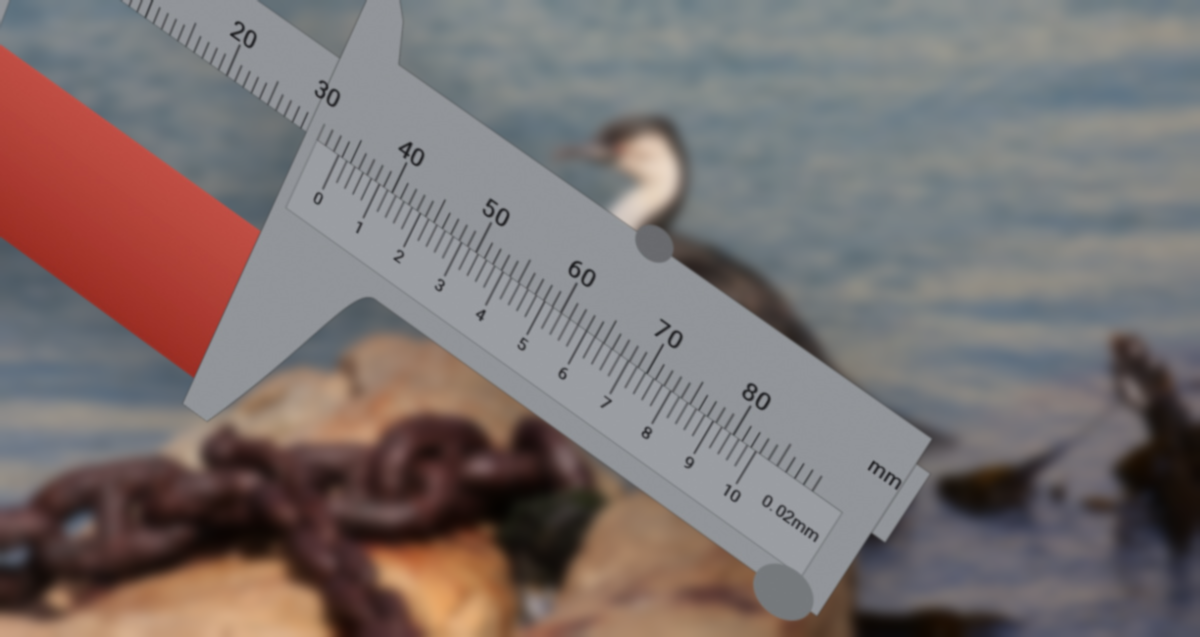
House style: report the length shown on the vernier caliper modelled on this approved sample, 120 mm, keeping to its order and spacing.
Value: 33.6 mm
